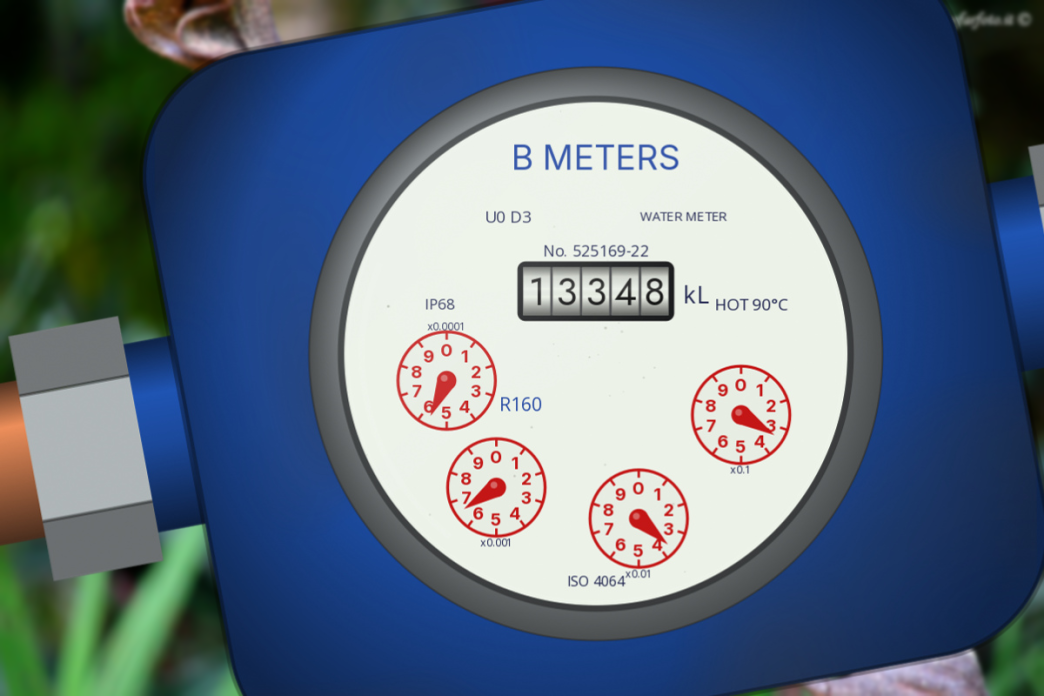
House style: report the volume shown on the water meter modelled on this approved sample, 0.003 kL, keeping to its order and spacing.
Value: 13348.3365 kL
